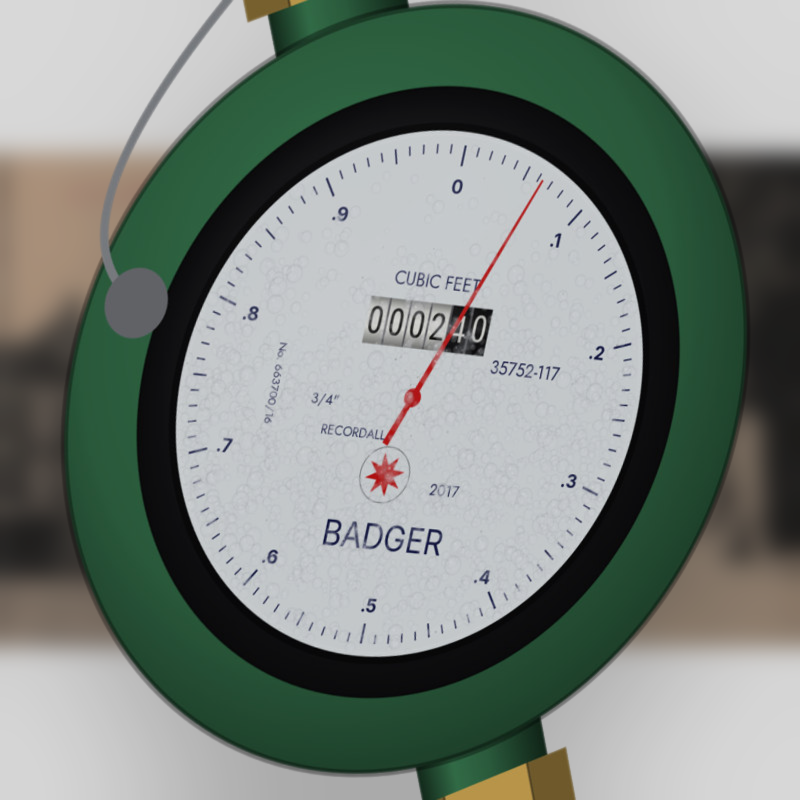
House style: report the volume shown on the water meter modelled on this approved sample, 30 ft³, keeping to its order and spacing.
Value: 240.06 ft³
